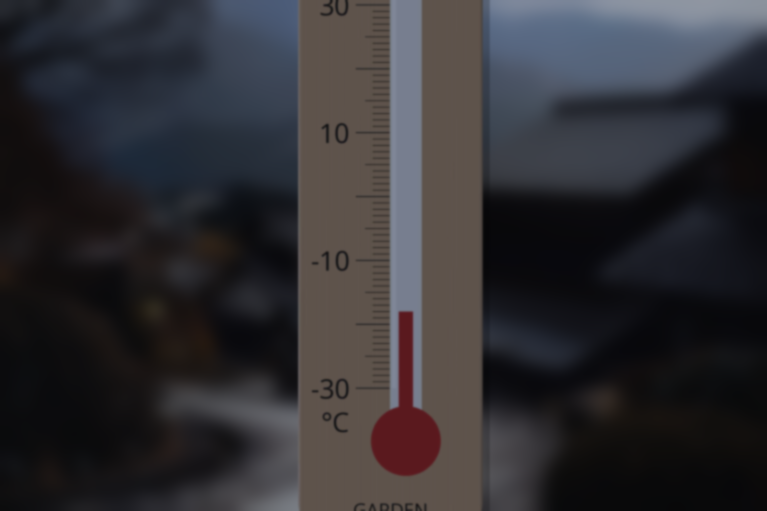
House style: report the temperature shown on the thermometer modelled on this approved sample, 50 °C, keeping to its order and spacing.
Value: -18 °C
